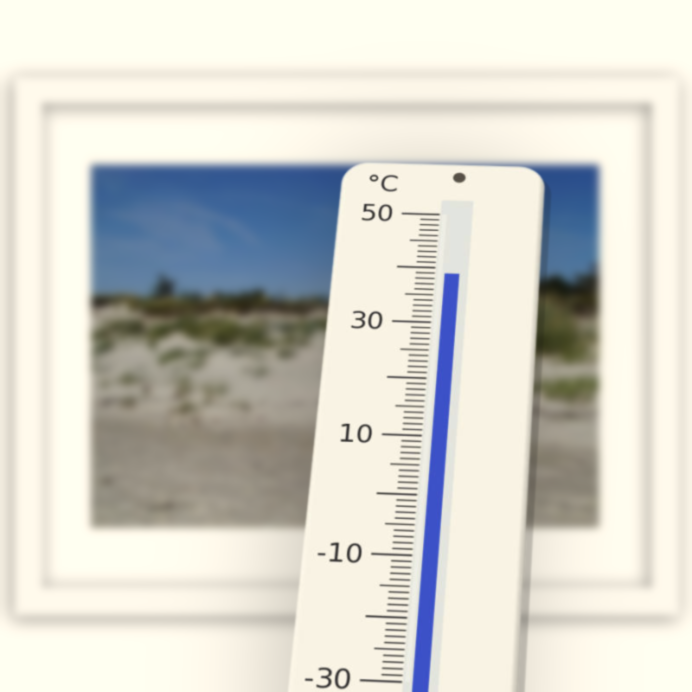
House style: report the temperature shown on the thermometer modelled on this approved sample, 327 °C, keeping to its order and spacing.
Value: 39 °C
